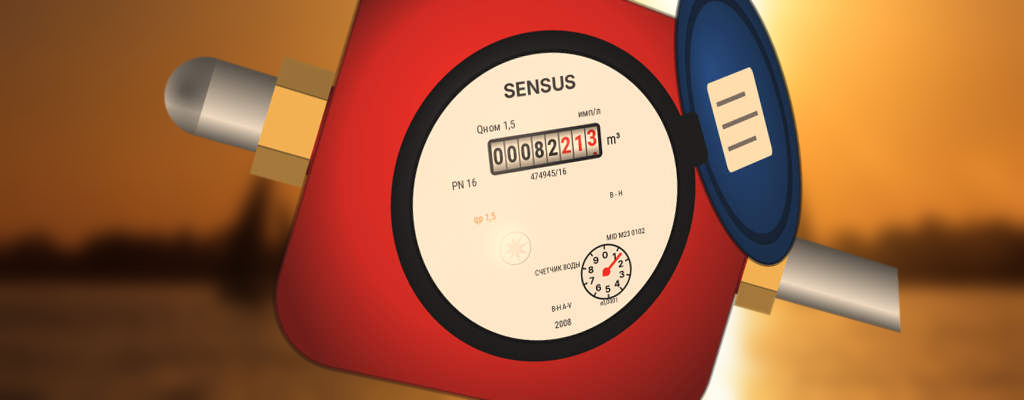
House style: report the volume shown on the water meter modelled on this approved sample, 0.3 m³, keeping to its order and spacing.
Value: 82.2131 m³
